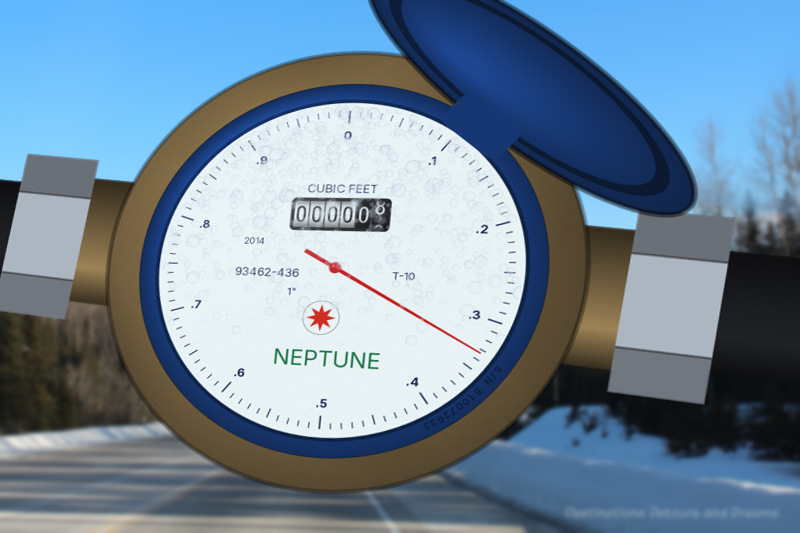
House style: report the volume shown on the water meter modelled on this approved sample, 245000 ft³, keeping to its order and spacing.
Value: 8.33 ft³
